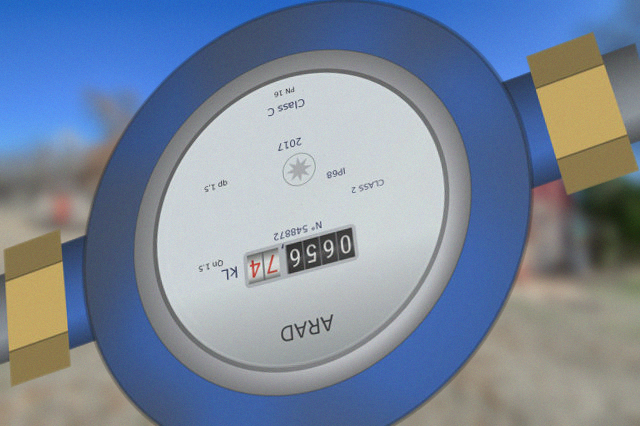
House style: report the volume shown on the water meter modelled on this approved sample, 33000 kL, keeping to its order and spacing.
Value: 656.74 kL
